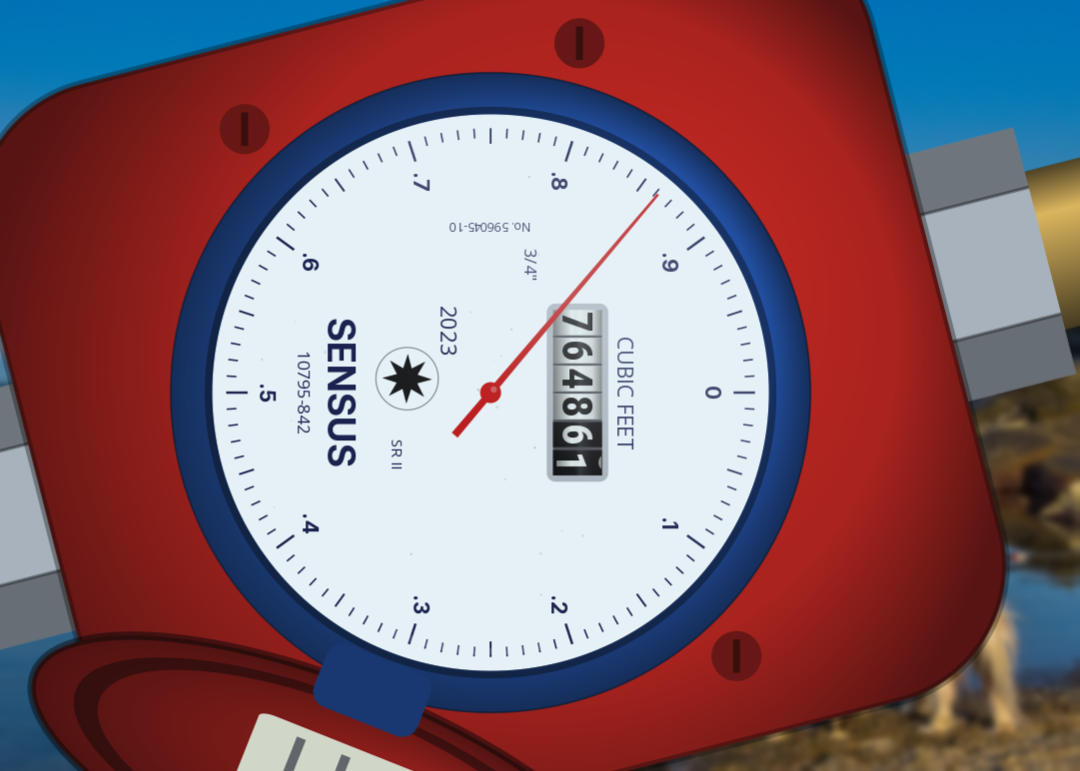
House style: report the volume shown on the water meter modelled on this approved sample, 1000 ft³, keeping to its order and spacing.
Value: 764860.86 ft³
